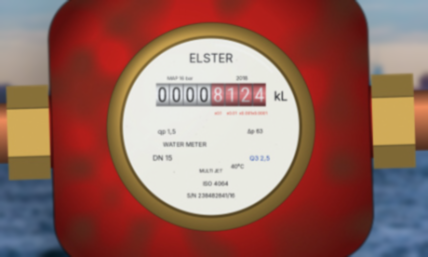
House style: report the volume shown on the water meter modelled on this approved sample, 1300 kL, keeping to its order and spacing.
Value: 0.8124 kL
